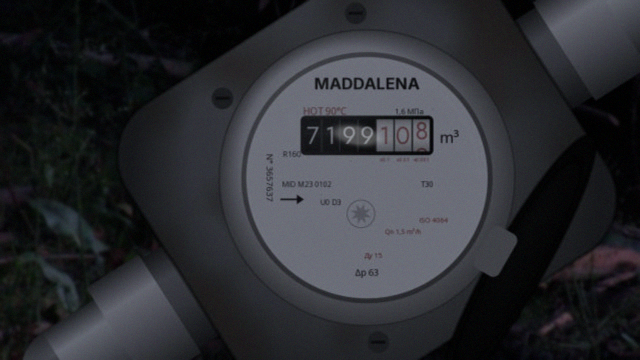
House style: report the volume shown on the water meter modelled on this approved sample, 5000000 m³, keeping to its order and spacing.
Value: 7199.108 m³
